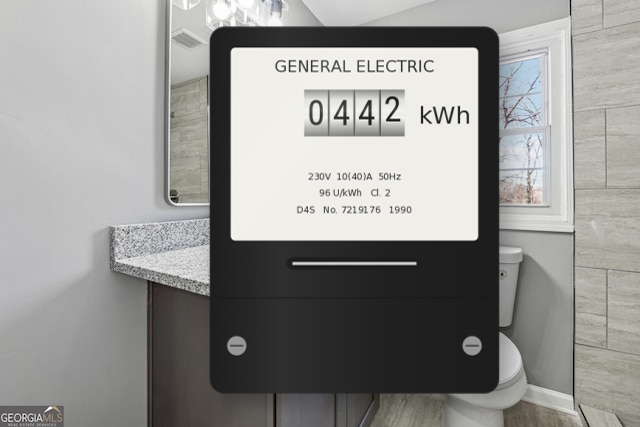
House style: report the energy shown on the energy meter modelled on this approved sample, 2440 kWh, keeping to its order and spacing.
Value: 442 kWh
